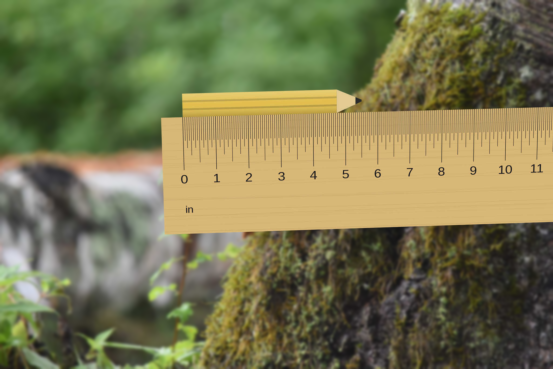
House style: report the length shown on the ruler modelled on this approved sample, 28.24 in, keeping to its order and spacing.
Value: 5.5 in
